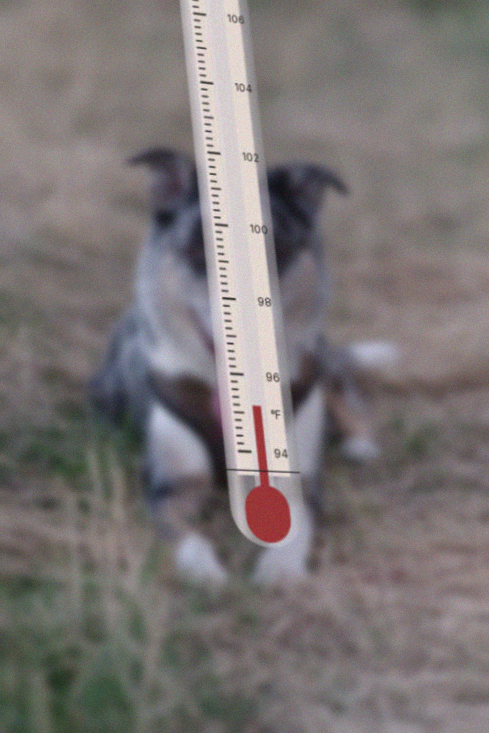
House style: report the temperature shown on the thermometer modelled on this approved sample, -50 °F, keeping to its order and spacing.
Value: 95.2 °F
